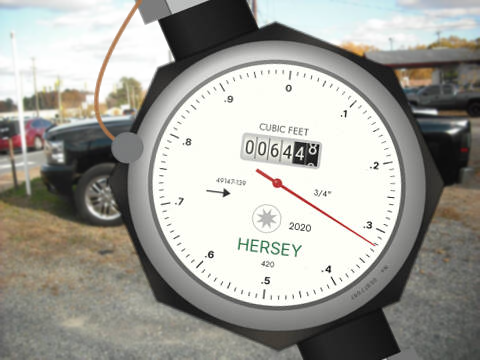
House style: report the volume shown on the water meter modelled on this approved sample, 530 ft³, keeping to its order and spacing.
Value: 6448.32 ft³
